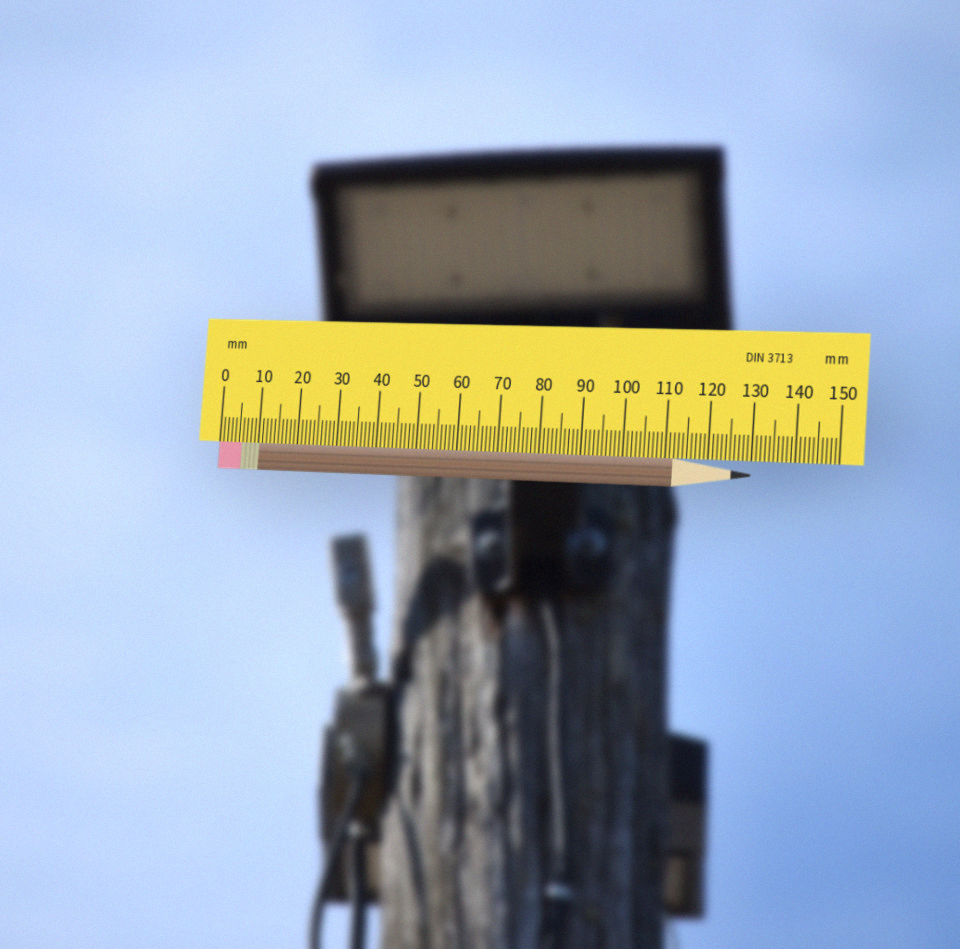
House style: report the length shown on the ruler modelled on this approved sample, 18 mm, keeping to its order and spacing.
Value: 130 mm
